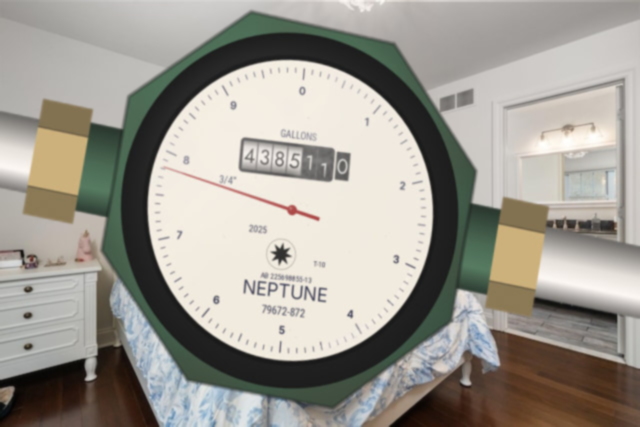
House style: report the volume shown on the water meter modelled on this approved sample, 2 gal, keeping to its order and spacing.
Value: 4385107.8 gal
